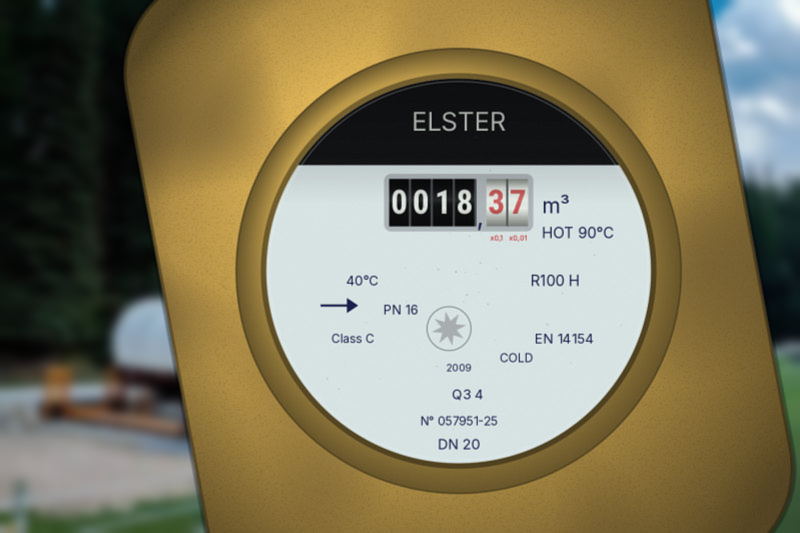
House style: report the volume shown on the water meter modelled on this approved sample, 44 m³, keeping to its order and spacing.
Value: 18.37 m³
